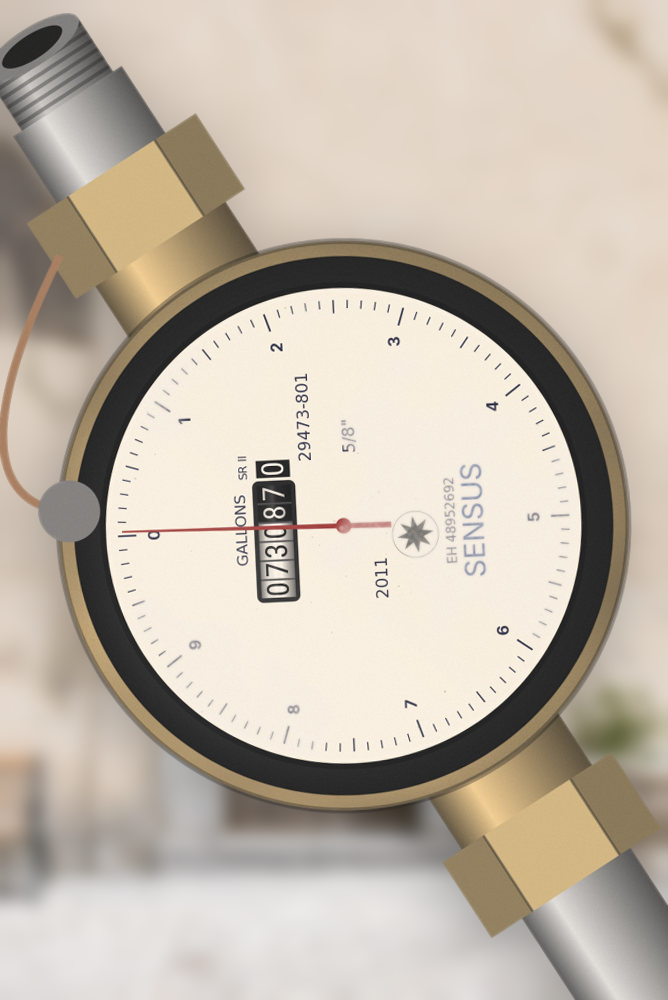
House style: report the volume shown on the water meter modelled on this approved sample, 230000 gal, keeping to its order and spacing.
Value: 730870.0 gal
